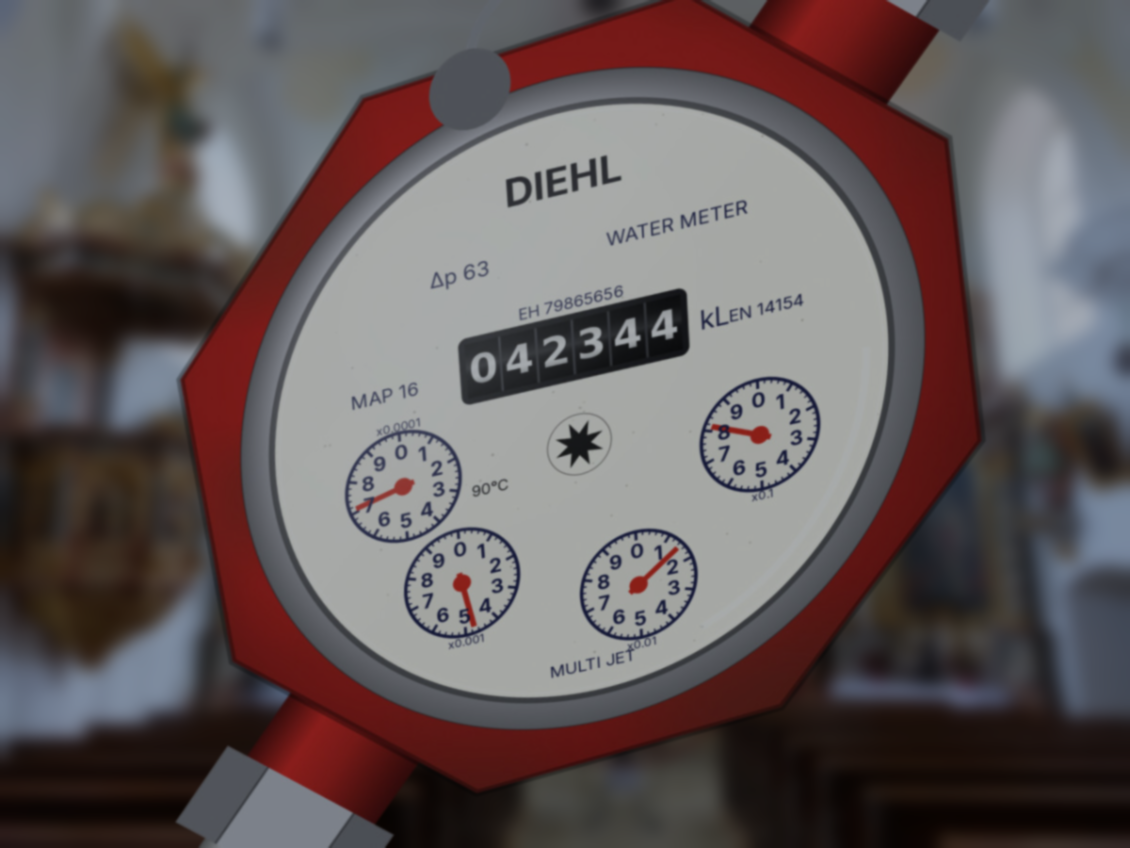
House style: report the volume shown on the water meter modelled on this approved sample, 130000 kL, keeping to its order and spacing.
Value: 42344.8147 kL
